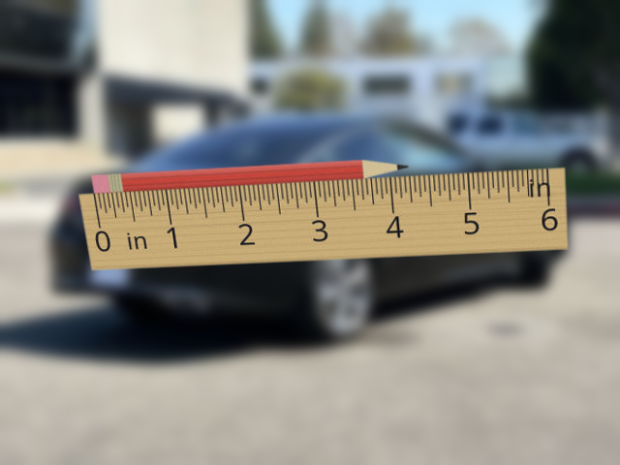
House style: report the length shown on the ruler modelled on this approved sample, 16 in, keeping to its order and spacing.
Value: 4.25 in
